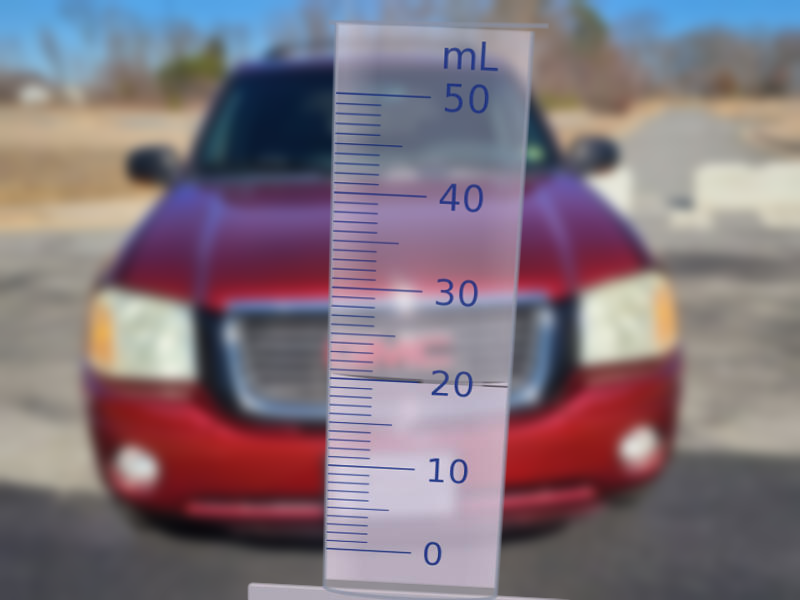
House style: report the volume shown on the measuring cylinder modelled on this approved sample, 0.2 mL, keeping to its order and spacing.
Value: 20 mL
